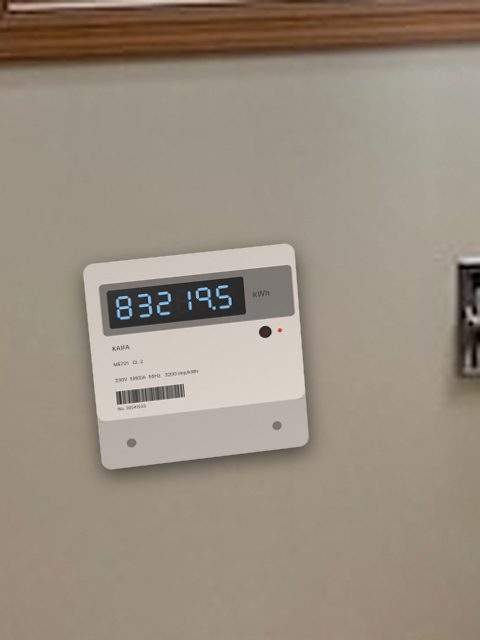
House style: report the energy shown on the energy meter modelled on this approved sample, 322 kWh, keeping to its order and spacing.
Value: 83219.5 kWh
